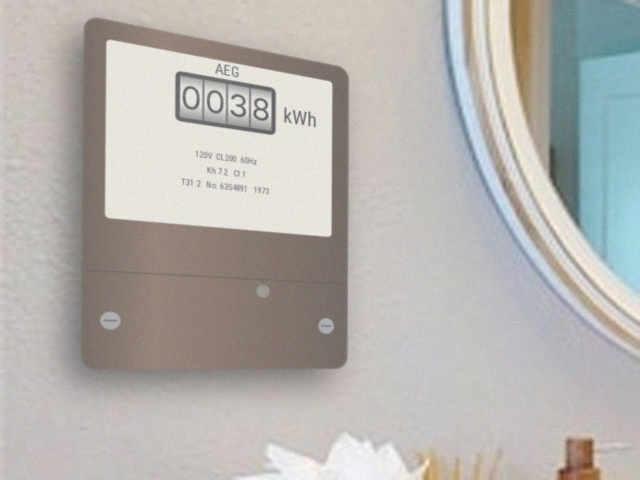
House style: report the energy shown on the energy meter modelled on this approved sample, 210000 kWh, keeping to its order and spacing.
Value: 38 kWh
